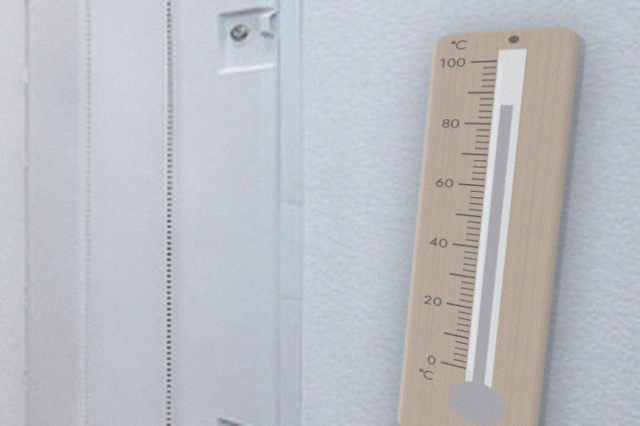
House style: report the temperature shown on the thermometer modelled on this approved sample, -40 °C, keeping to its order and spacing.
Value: 86 °C
